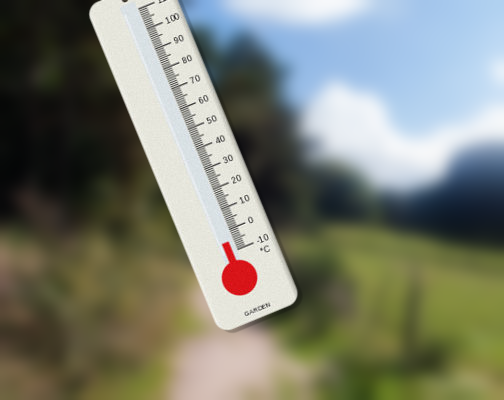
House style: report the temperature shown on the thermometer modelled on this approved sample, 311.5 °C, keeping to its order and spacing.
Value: -5 °C
